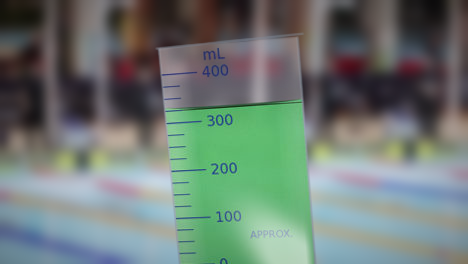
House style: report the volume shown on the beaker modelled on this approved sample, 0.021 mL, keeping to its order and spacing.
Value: 325 mL
